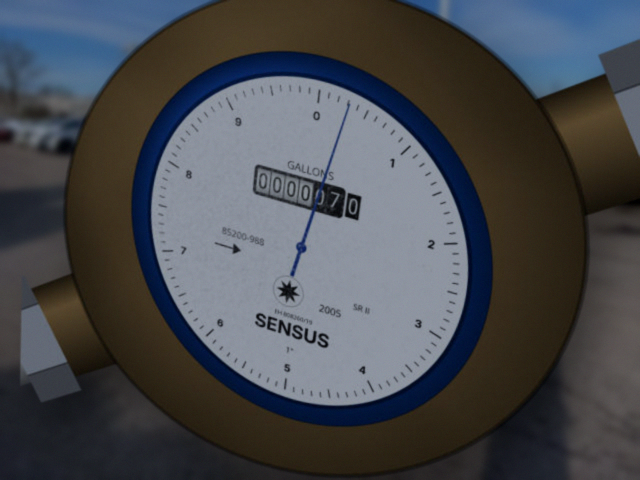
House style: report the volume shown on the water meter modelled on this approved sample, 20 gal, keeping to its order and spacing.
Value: 70.3 gal
